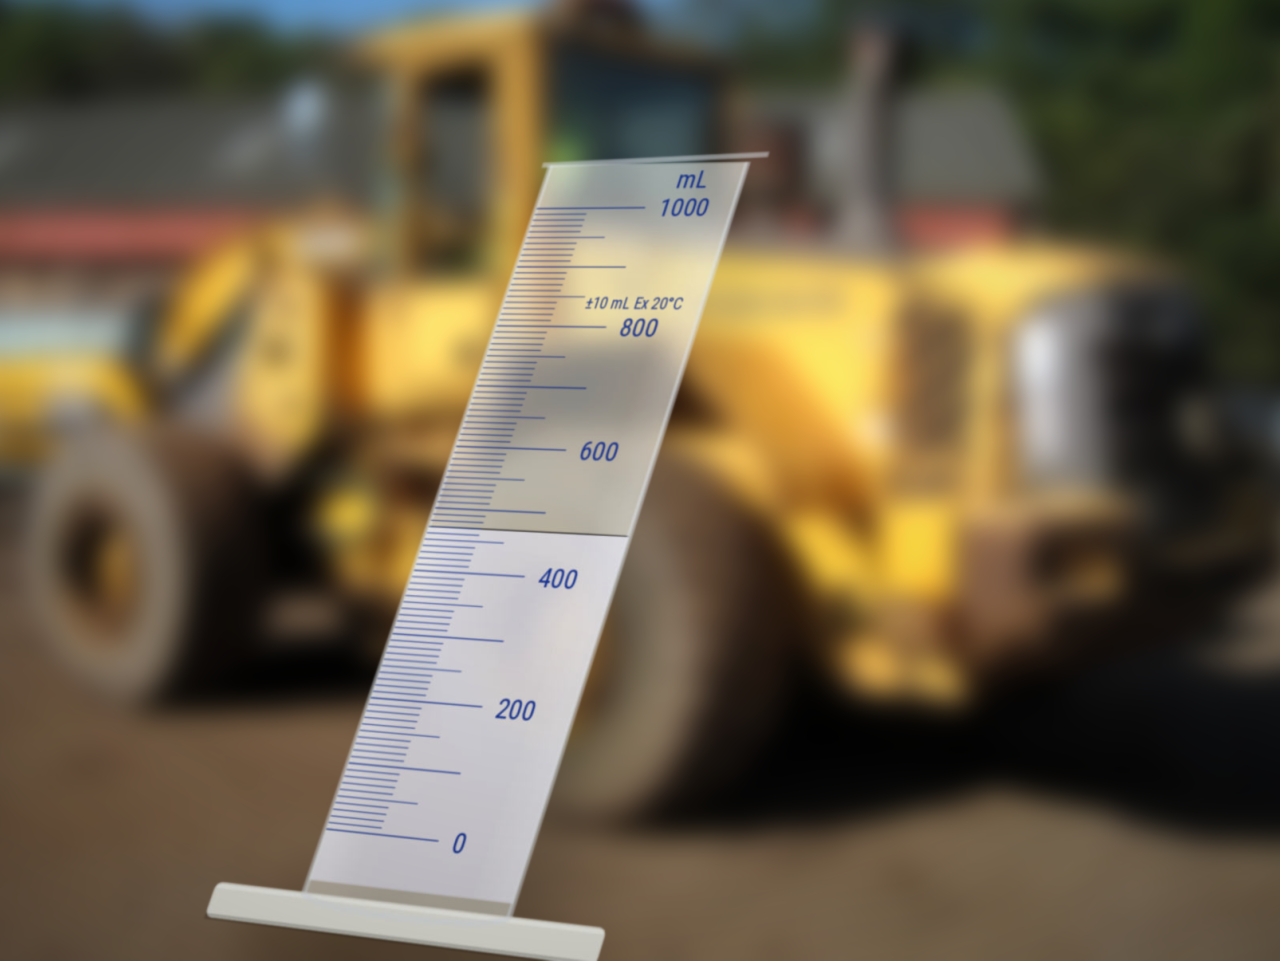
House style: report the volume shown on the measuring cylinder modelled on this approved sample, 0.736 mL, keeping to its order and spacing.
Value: 470 mL
